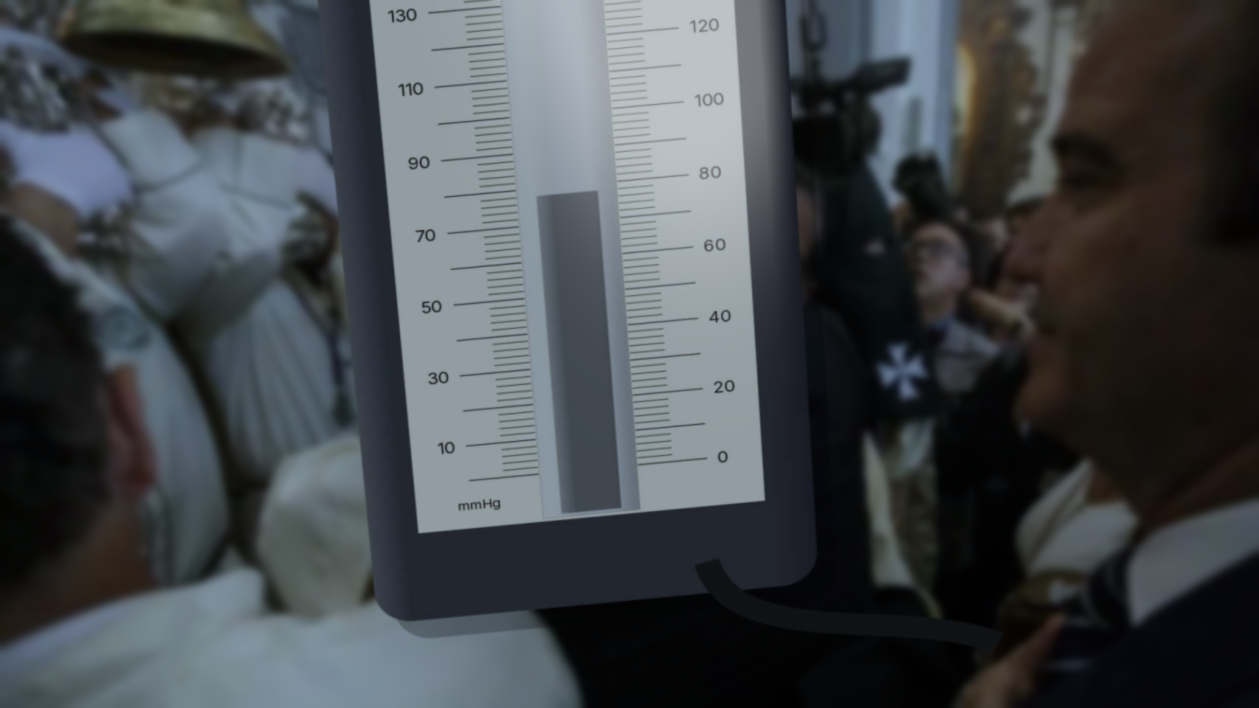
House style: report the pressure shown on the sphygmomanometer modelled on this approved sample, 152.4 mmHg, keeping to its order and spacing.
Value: 78 mmHg
